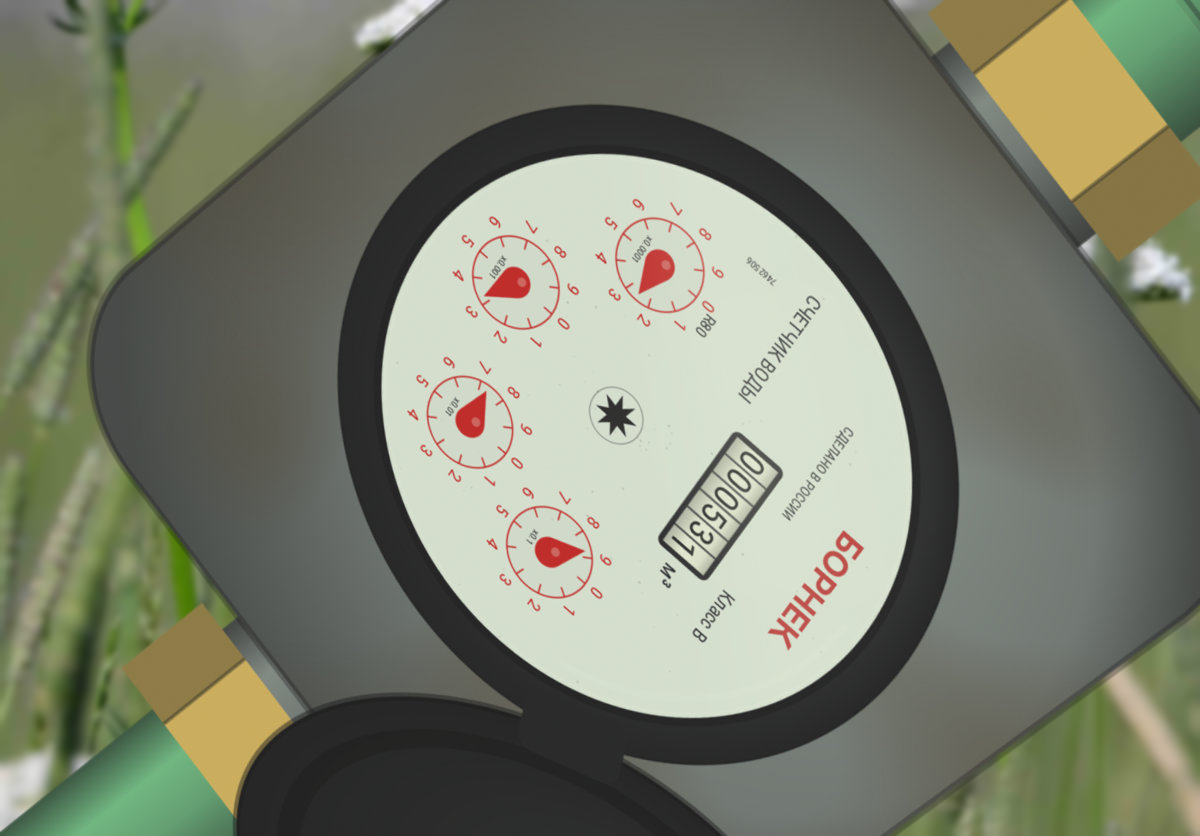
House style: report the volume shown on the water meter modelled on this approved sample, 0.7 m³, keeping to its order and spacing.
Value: 530.8732 m³
